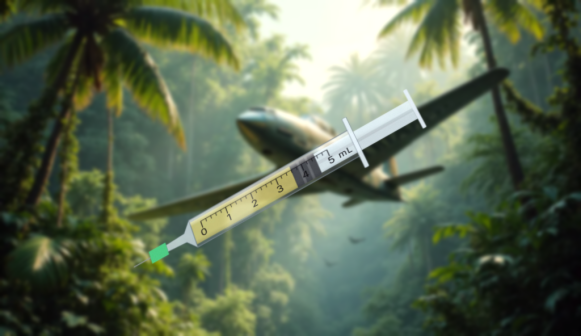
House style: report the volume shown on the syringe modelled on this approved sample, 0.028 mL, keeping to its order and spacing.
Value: 3.6 mL
